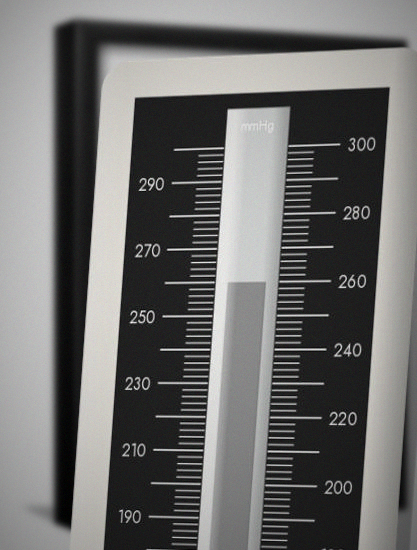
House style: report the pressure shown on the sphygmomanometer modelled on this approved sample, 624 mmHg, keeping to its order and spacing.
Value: 260 mmHg
